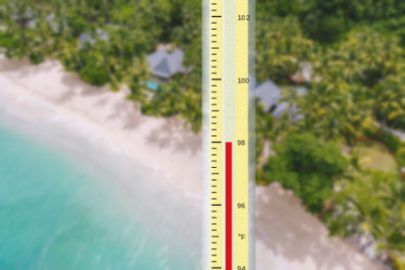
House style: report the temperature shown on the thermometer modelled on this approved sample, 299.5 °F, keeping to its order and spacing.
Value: 98 °F
